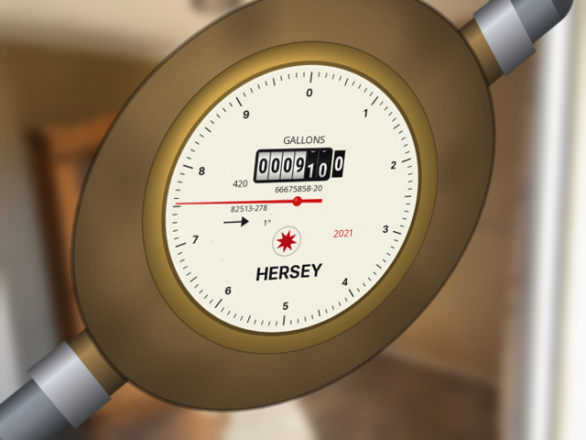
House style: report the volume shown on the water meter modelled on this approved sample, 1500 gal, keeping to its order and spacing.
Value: 9097.5 gal
